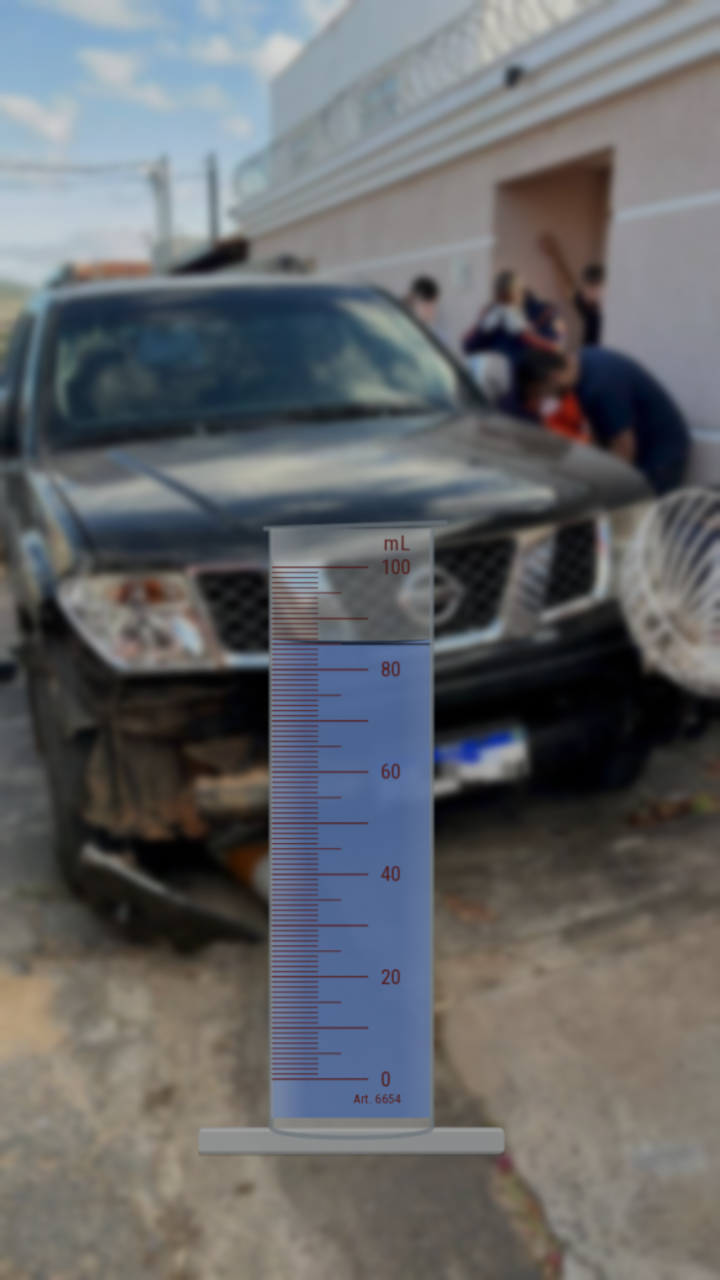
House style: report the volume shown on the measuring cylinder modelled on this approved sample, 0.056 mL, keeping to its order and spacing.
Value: 85 mL
